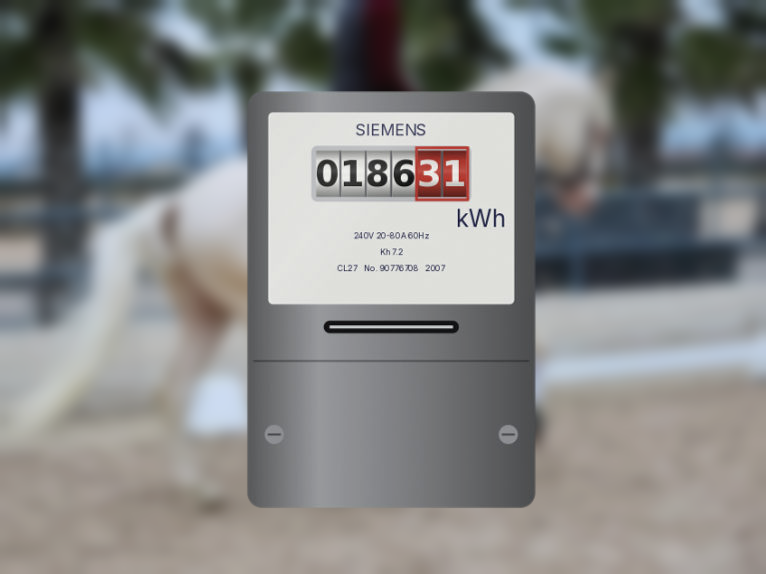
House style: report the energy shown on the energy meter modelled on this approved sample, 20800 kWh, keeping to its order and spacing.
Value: 186.31 kWh
